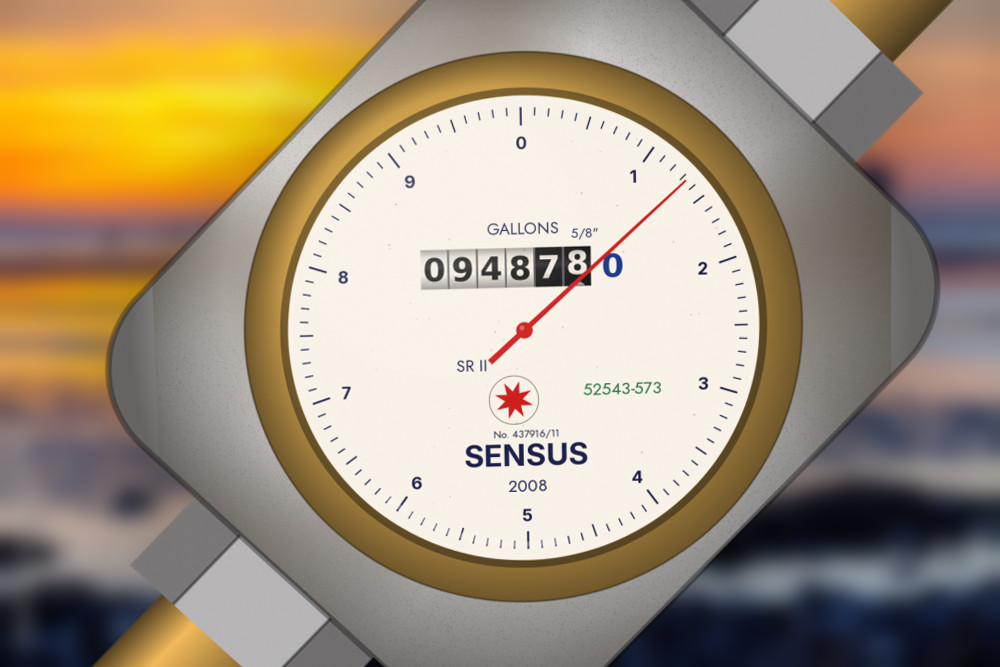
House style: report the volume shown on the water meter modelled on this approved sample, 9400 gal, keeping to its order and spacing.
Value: 948781.3 gal
